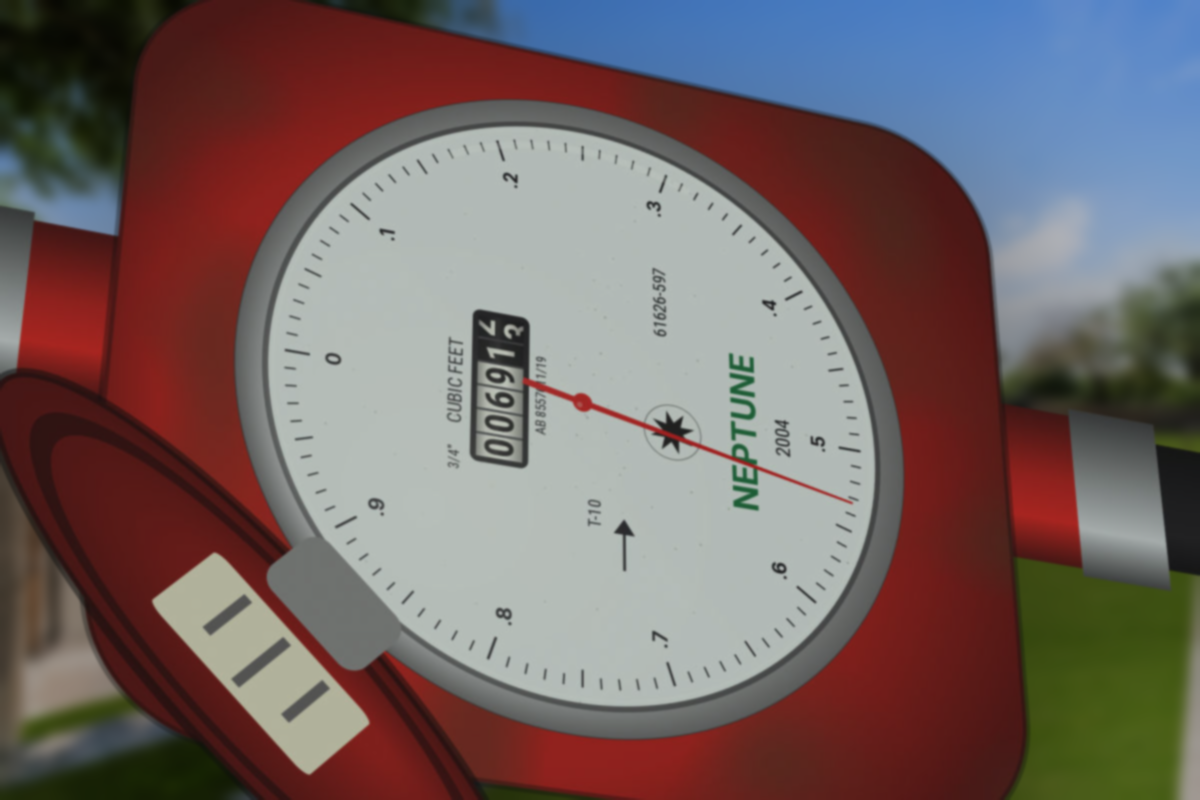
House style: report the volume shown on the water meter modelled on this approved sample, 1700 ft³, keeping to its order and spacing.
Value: 6912.53 ft³
